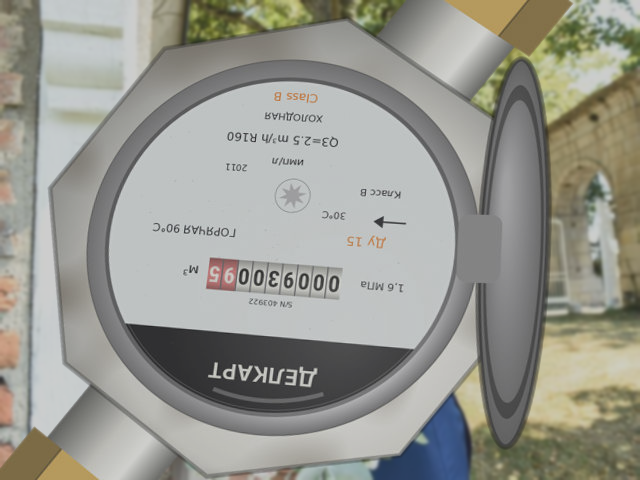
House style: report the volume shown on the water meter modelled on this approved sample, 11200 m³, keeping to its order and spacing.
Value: 9300.95 m³
